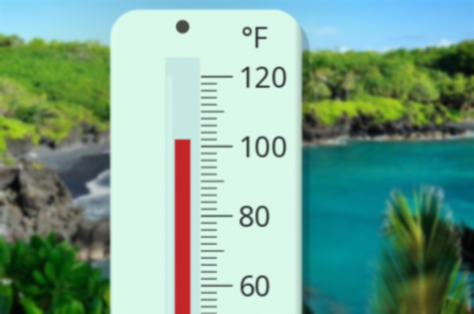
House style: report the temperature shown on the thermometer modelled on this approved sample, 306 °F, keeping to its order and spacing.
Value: 102 °F
